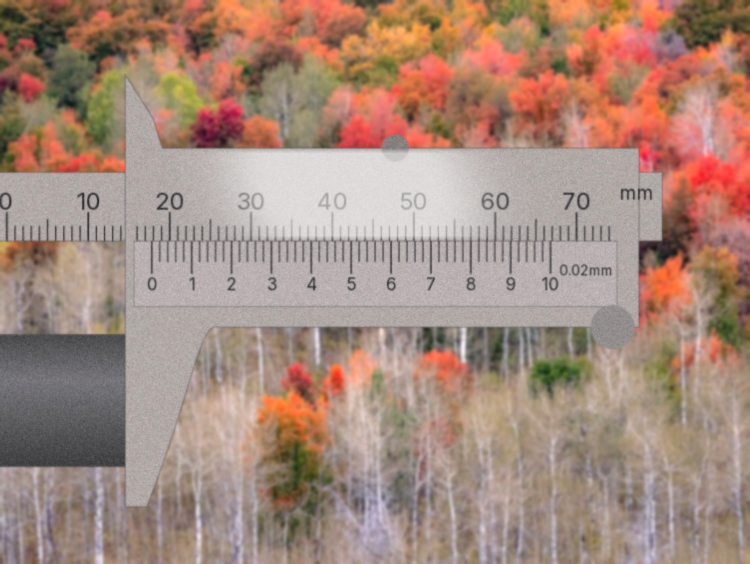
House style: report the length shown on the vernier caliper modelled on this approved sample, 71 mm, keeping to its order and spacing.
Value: 17.8 mm
